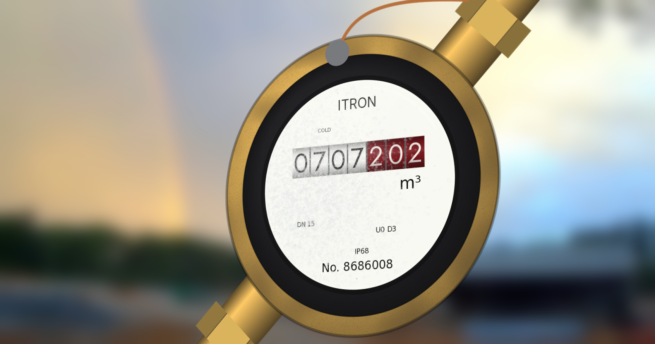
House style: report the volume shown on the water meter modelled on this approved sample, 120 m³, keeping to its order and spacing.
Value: 707.202 m³
